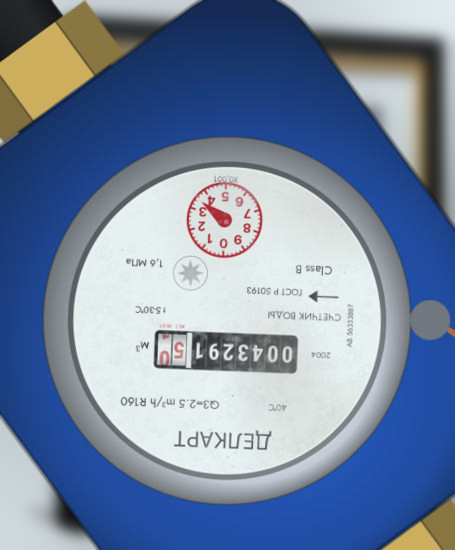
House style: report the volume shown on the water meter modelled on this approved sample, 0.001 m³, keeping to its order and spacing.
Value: 43291.503 m³
